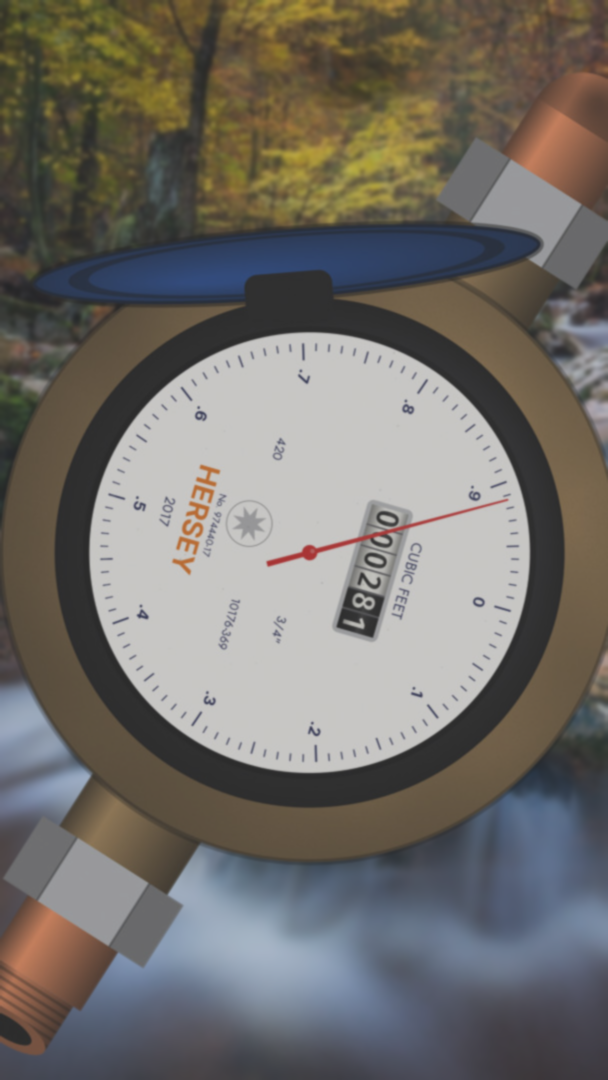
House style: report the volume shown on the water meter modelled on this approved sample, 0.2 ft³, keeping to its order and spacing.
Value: 280.91 ft³
